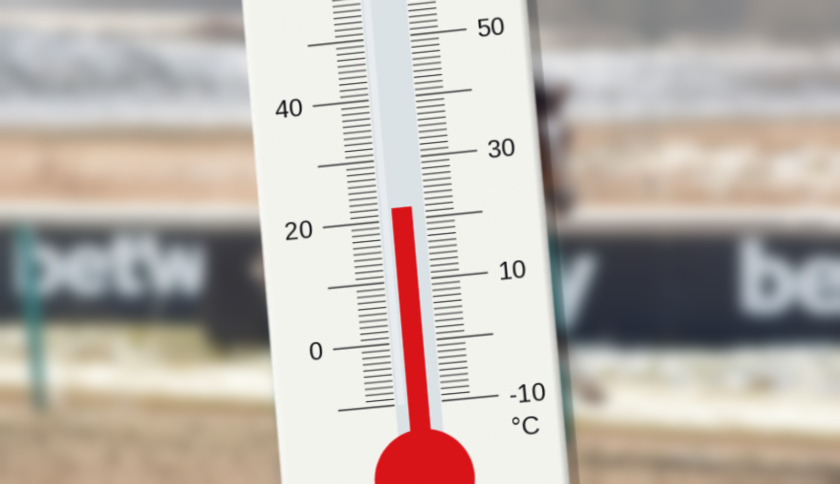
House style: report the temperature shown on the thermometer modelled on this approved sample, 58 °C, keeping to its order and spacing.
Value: 22 °C
